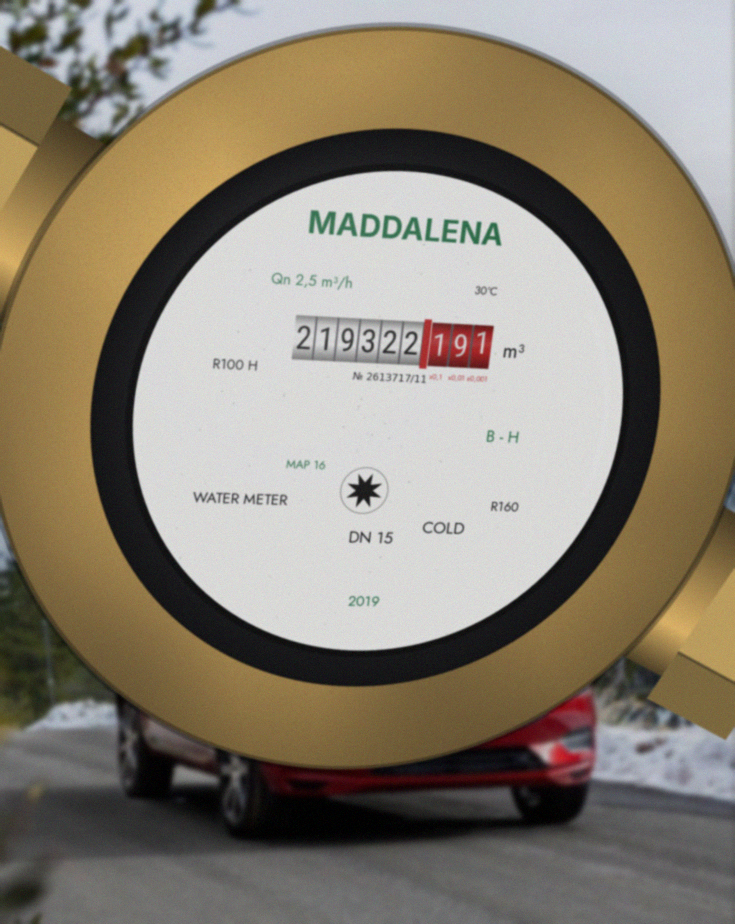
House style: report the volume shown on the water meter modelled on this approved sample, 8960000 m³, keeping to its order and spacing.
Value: 219322.191 m³
